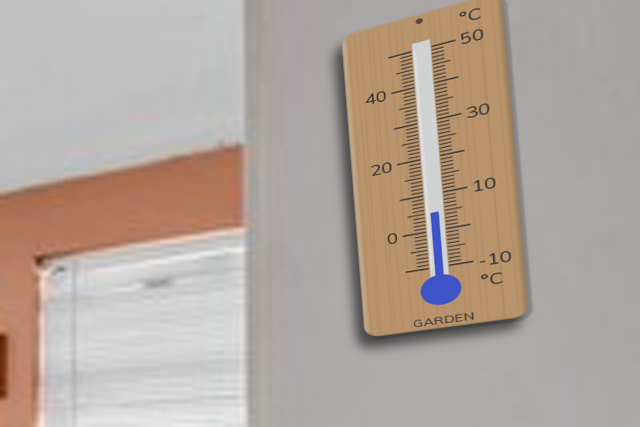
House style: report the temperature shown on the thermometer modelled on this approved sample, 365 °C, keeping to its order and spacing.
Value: 5 °C
